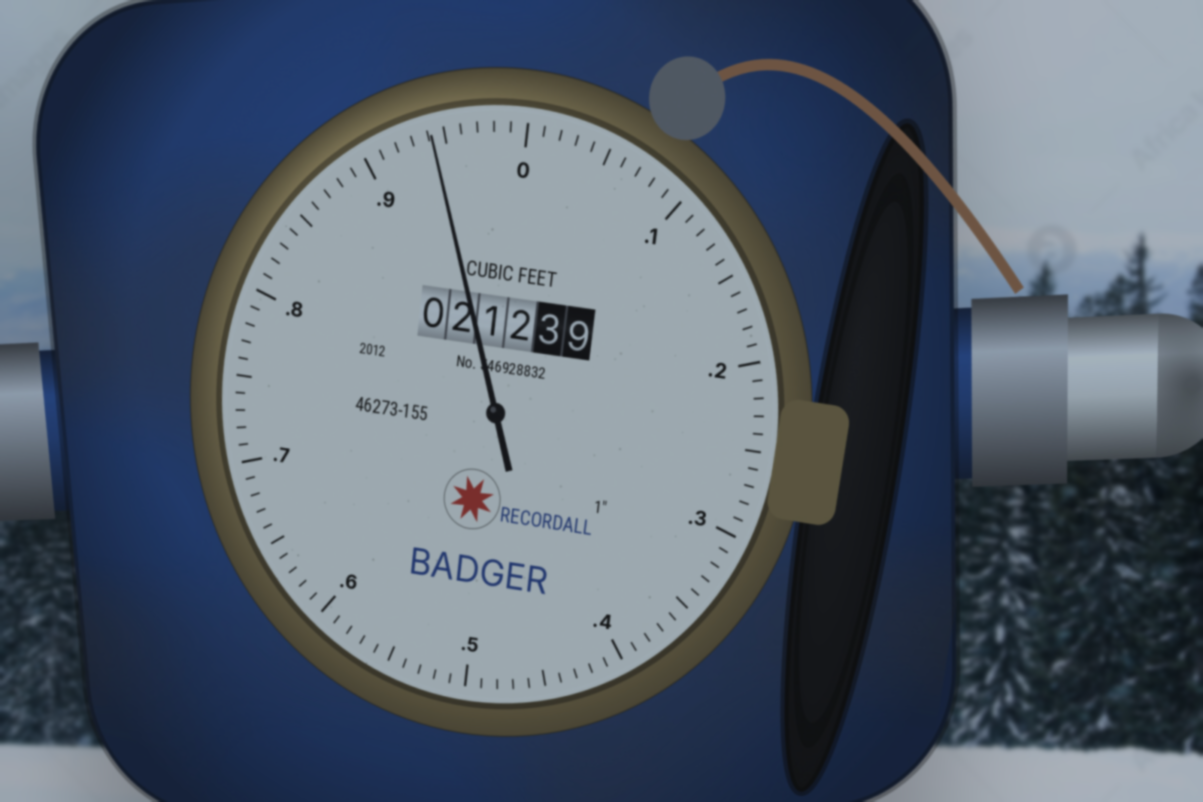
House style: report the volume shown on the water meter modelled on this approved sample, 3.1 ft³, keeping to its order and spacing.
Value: 21238.94 ft³
